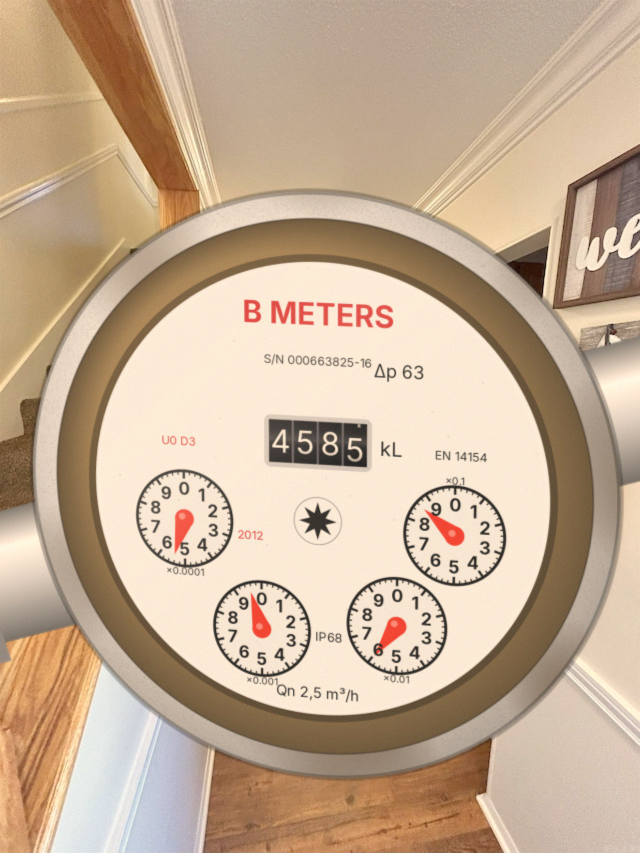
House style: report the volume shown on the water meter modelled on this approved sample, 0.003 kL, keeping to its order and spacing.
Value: 4584.8595 kL
